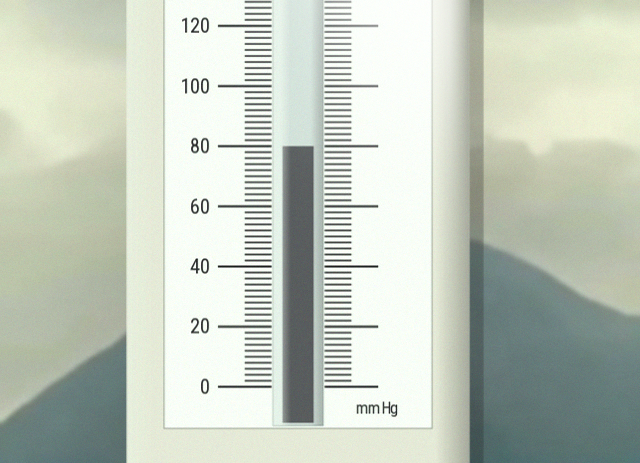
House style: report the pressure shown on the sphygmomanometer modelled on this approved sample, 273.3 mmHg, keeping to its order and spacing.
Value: 80 mmHg
